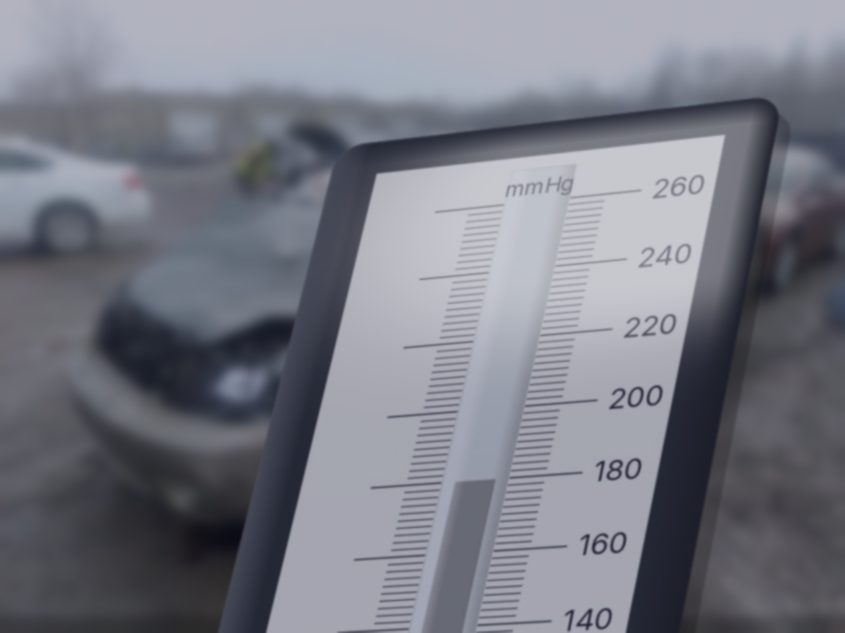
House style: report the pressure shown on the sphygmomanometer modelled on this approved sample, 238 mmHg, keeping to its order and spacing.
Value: 180 mmHg
